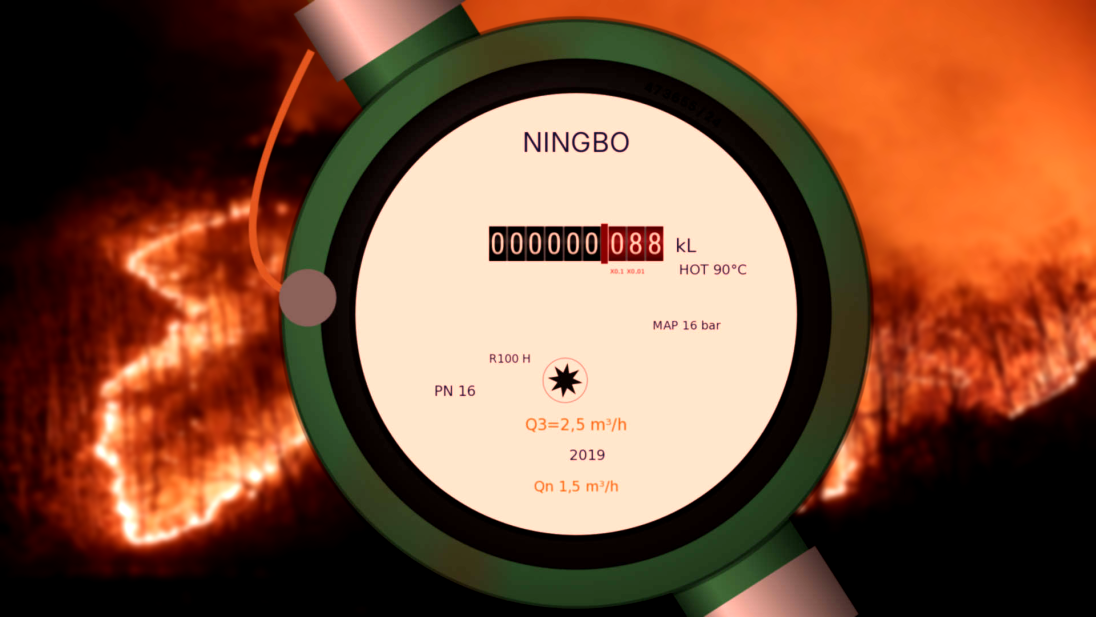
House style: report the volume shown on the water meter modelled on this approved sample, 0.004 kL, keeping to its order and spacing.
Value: 0.088 kL
